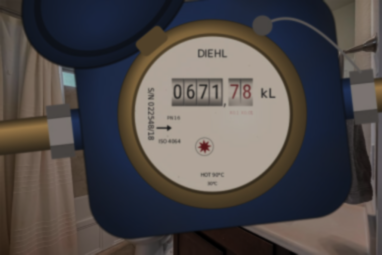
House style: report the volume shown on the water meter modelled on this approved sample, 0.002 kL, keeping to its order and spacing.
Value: 671.78 kL
